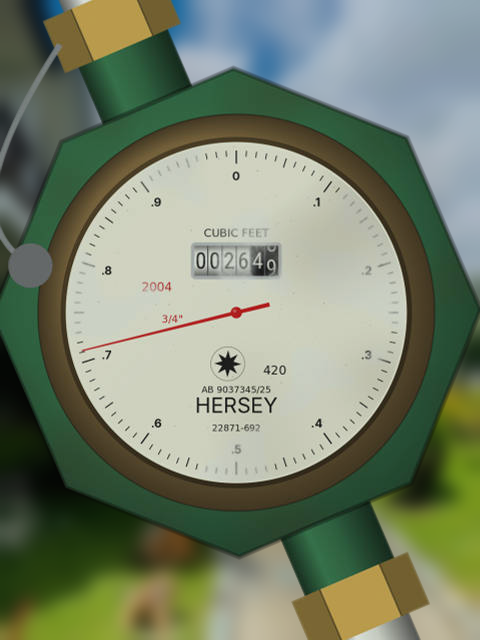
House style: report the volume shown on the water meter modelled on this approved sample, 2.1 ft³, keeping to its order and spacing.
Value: 2648.71 ft³
